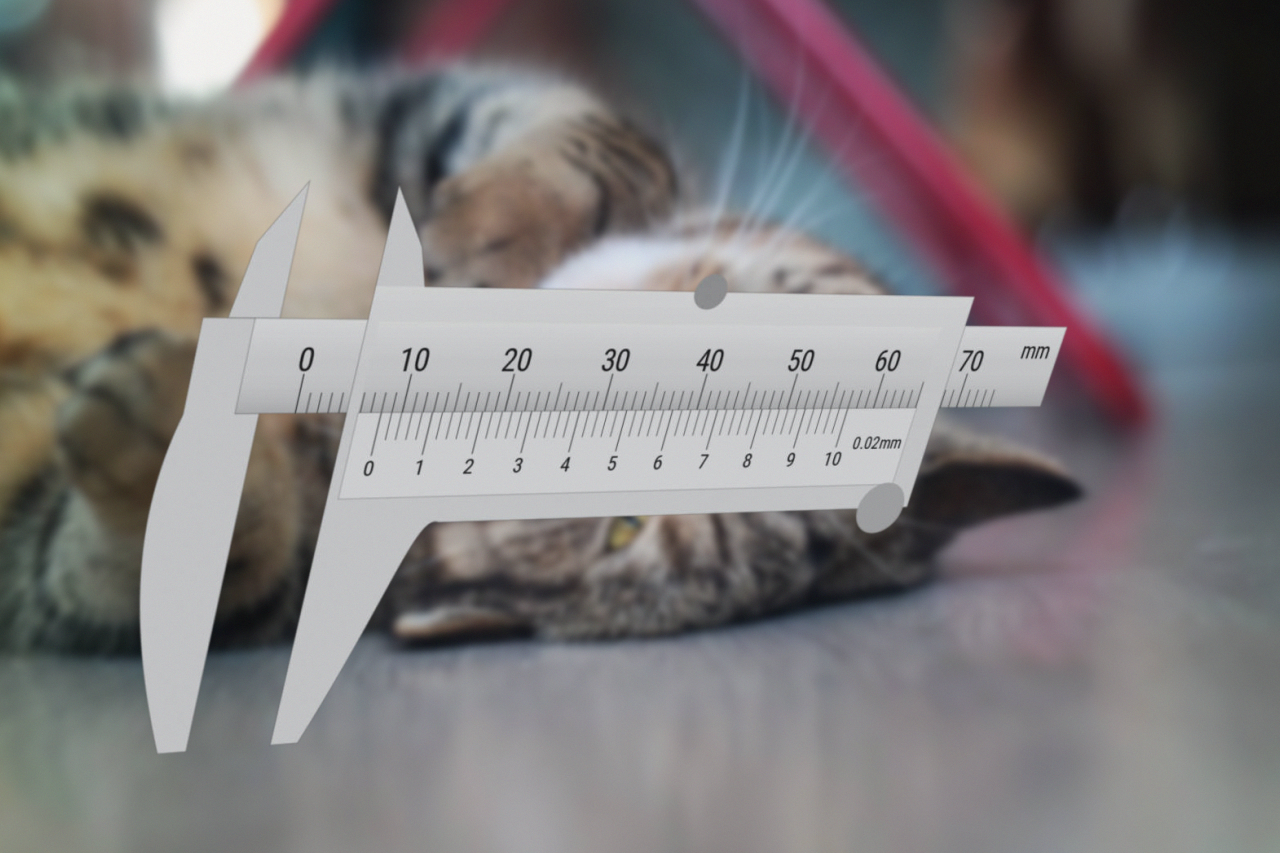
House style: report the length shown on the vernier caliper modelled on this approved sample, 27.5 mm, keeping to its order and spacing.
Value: 8.0 mm
